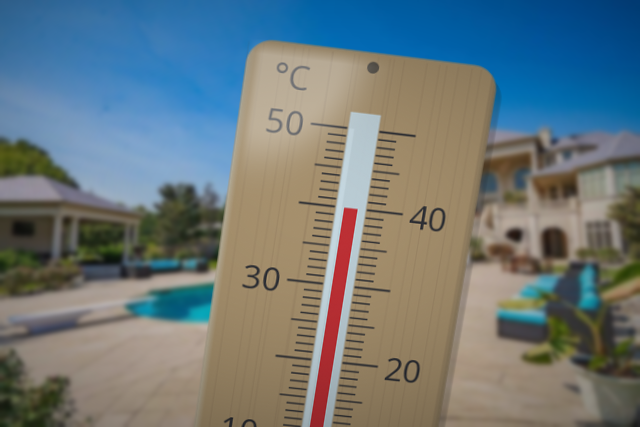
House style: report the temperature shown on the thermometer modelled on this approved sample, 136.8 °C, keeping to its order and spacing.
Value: 40 °C
